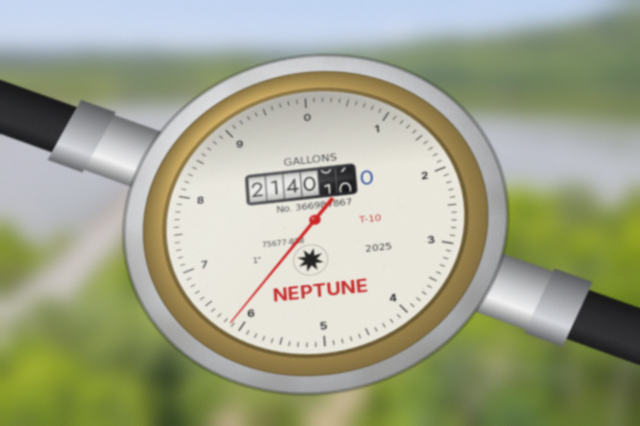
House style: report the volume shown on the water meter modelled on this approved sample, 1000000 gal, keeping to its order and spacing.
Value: 2140096.1 gal
